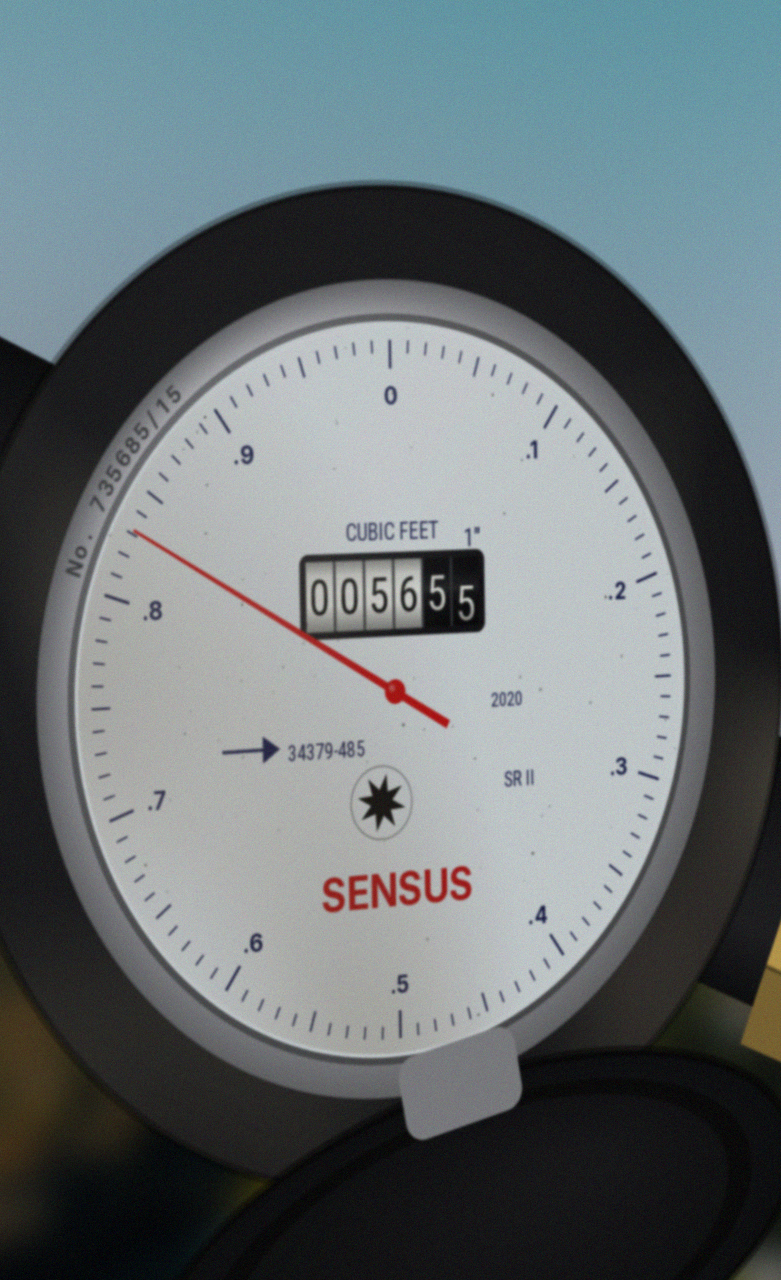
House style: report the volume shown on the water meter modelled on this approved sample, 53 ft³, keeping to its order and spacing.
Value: 5654.83 ft³
